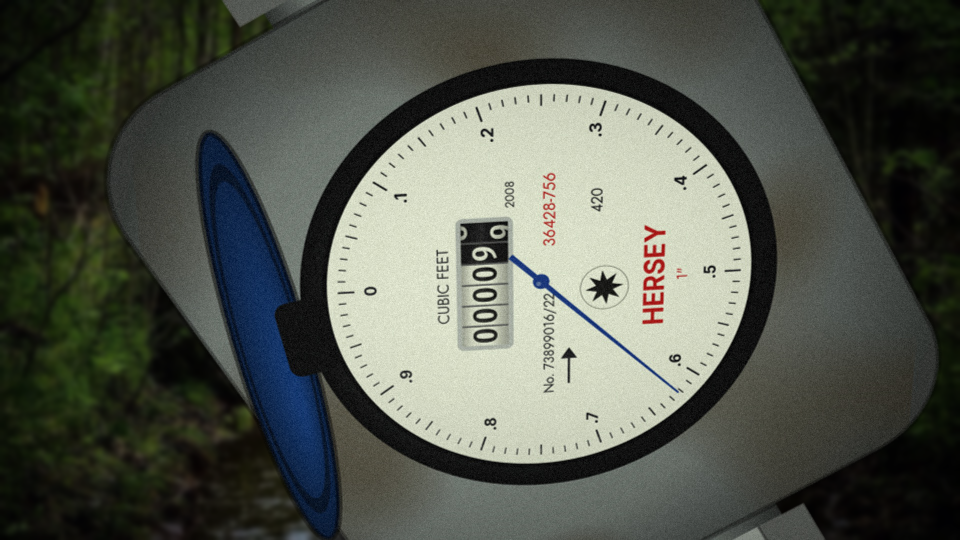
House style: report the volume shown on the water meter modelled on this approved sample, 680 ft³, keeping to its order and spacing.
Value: 98.62 ft³
